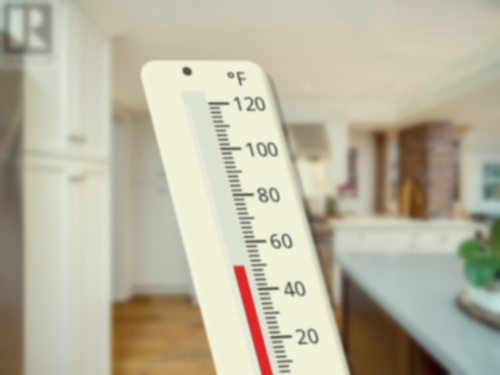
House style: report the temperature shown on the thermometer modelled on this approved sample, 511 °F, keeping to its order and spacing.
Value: 50 °F
